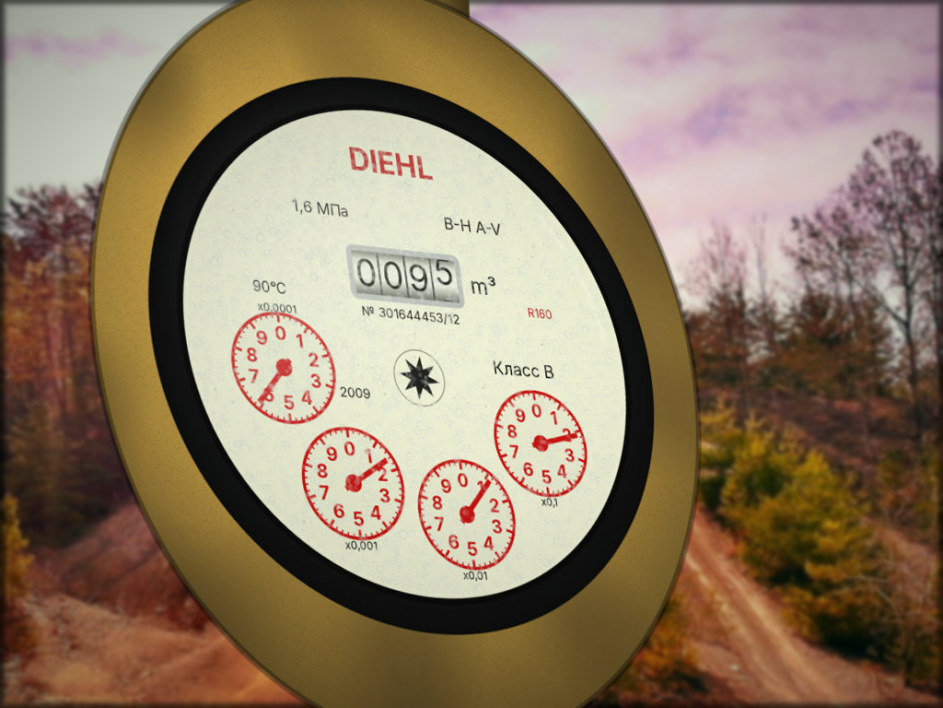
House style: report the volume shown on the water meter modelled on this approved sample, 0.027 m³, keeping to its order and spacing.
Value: 95.2116 m³
